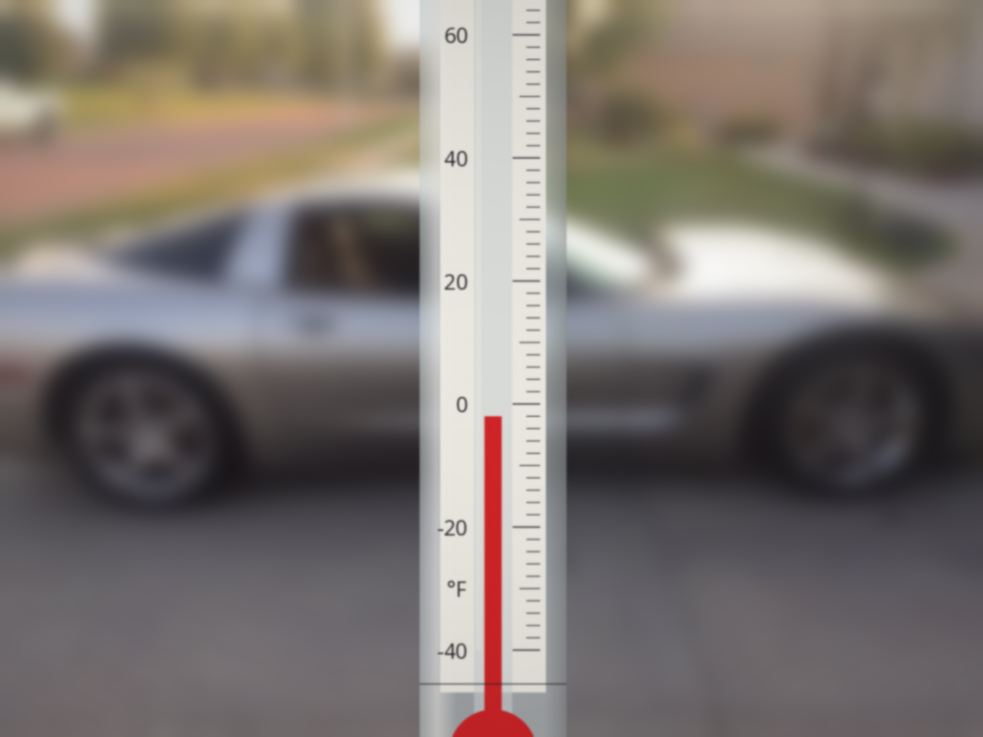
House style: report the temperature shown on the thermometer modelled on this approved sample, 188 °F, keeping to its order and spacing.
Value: -2 °F
